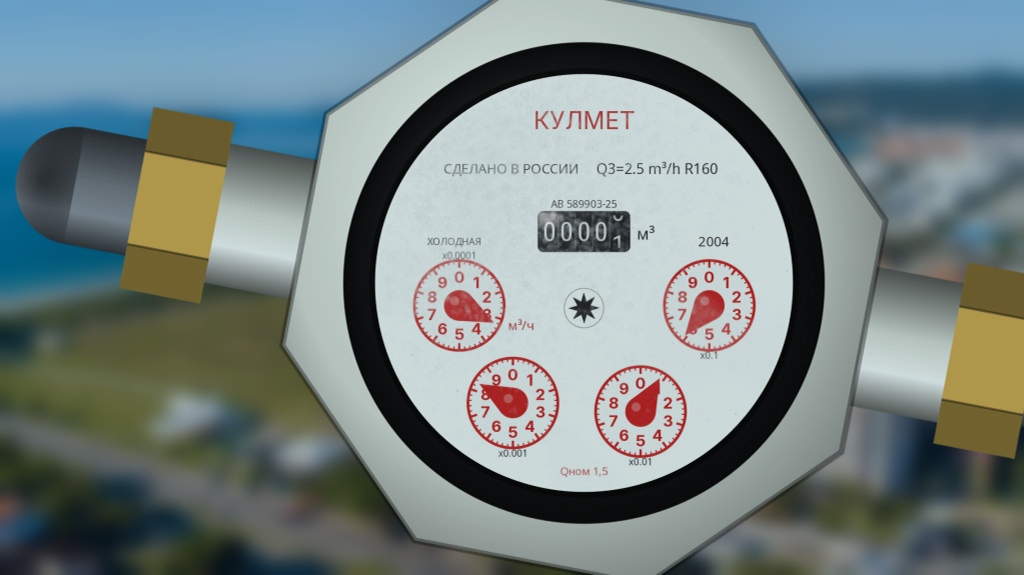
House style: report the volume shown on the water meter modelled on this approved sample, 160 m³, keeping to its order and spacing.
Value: 0.6083 m³
